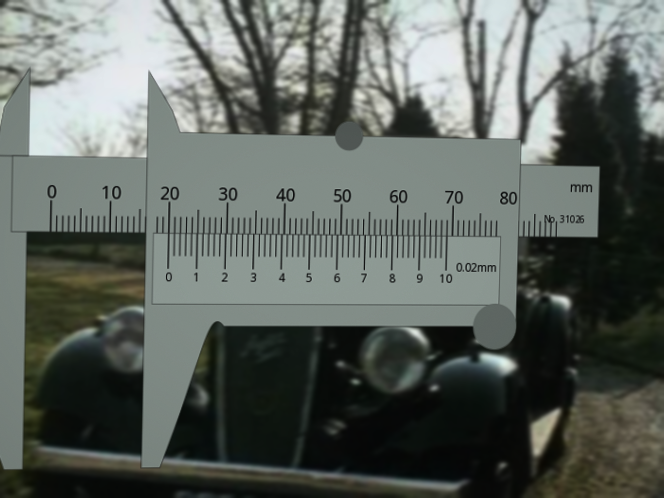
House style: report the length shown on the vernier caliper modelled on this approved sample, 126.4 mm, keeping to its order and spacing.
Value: 20.0 mm
